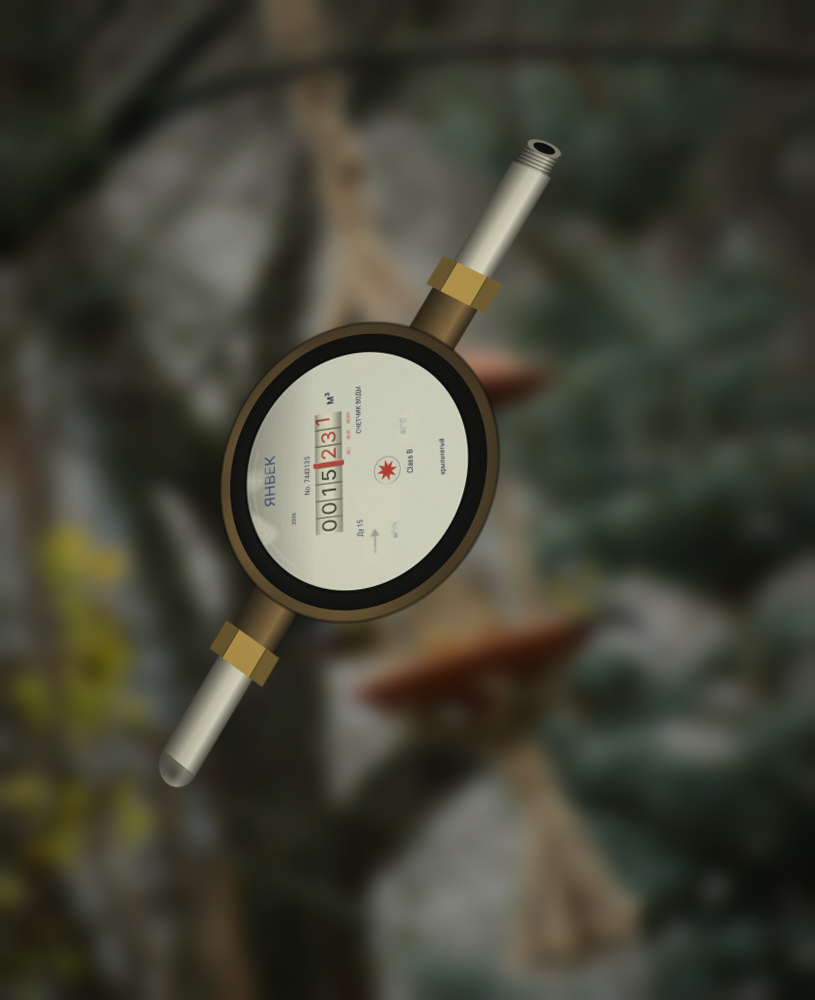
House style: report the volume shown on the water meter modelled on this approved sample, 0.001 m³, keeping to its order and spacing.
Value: 15.231 m³
